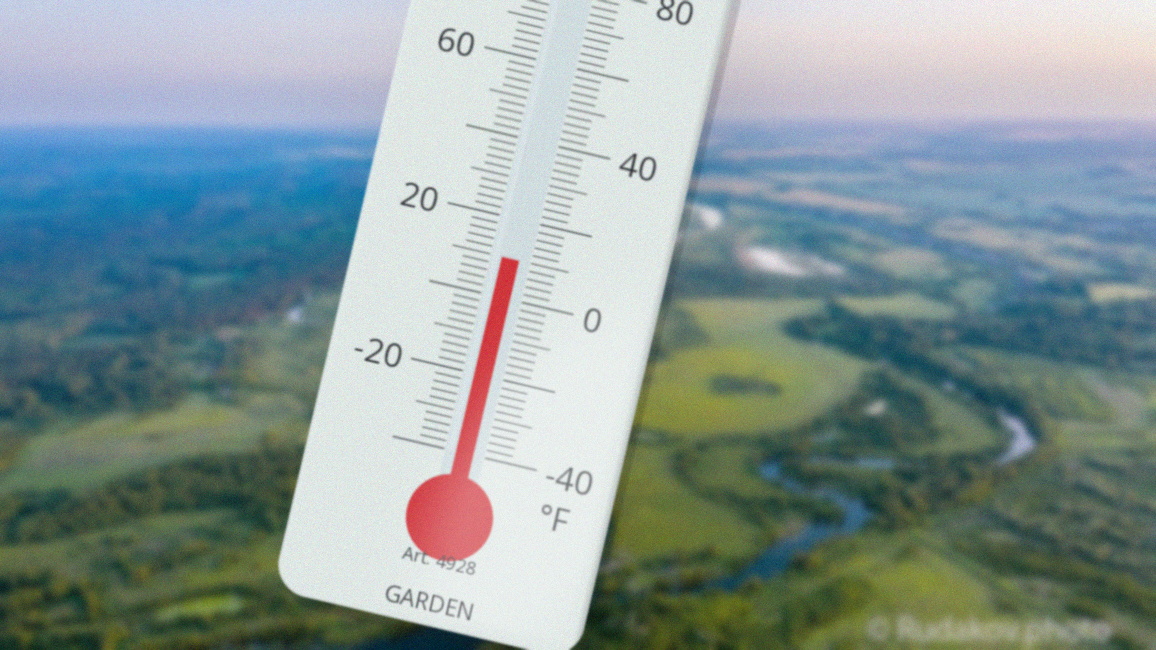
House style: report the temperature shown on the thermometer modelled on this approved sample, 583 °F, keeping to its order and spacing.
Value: 10 °F
